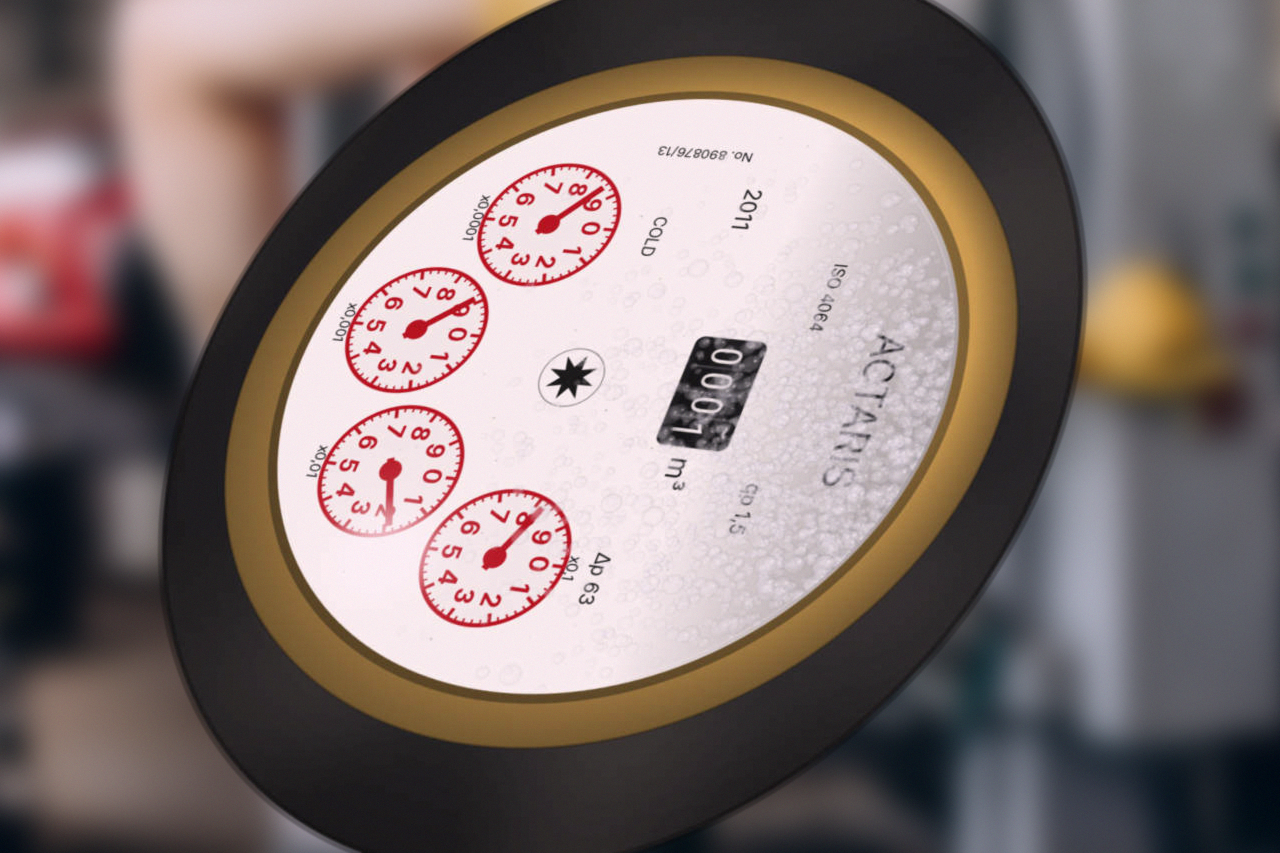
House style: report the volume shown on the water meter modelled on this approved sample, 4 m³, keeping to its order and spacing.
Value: 0.8188 m³
